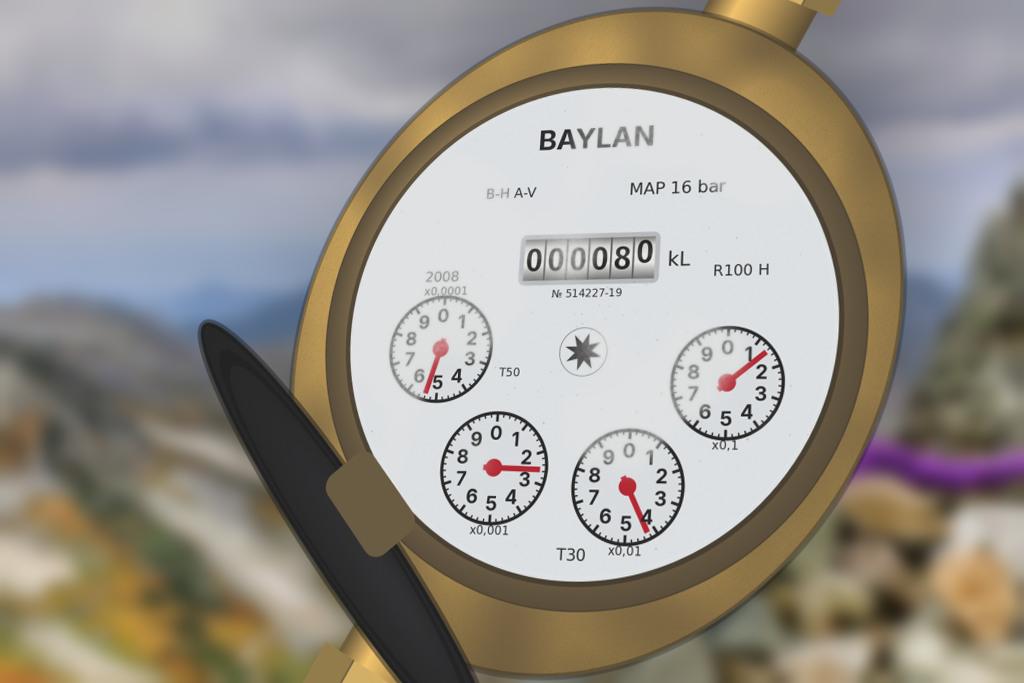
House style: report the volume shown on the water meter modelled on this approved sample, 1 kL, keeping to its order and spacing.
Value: 80.1425 kL
